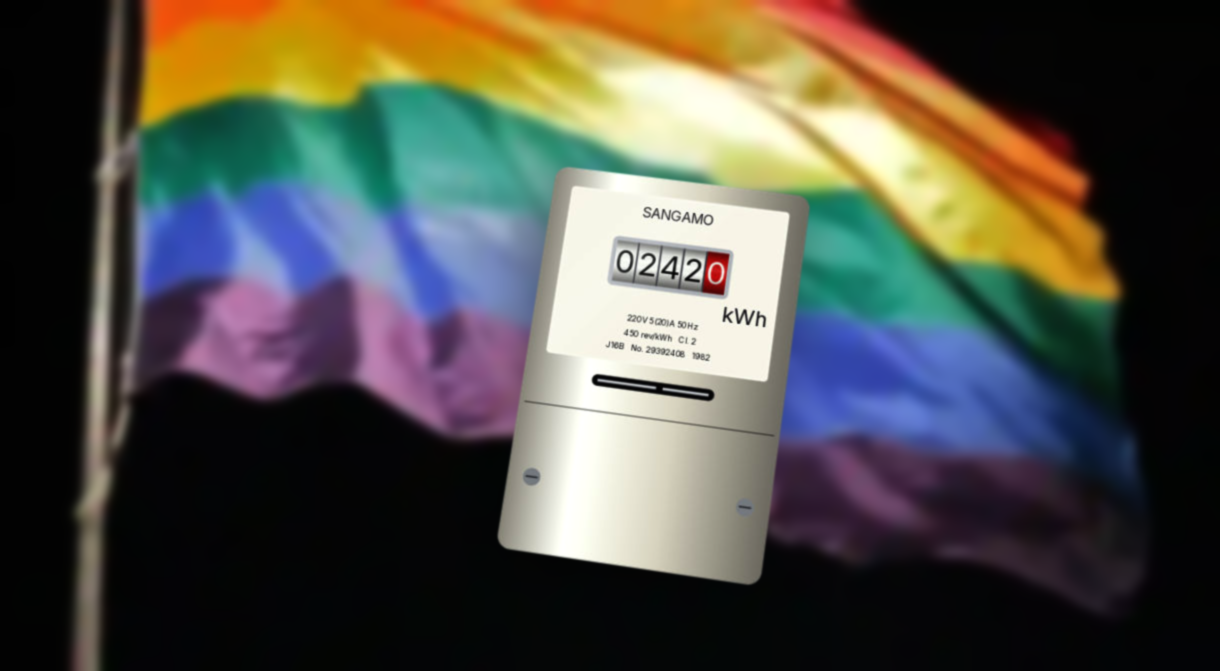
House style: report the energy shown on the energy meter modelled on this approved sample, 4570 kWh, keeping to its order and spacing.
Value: 242.0 kWh
